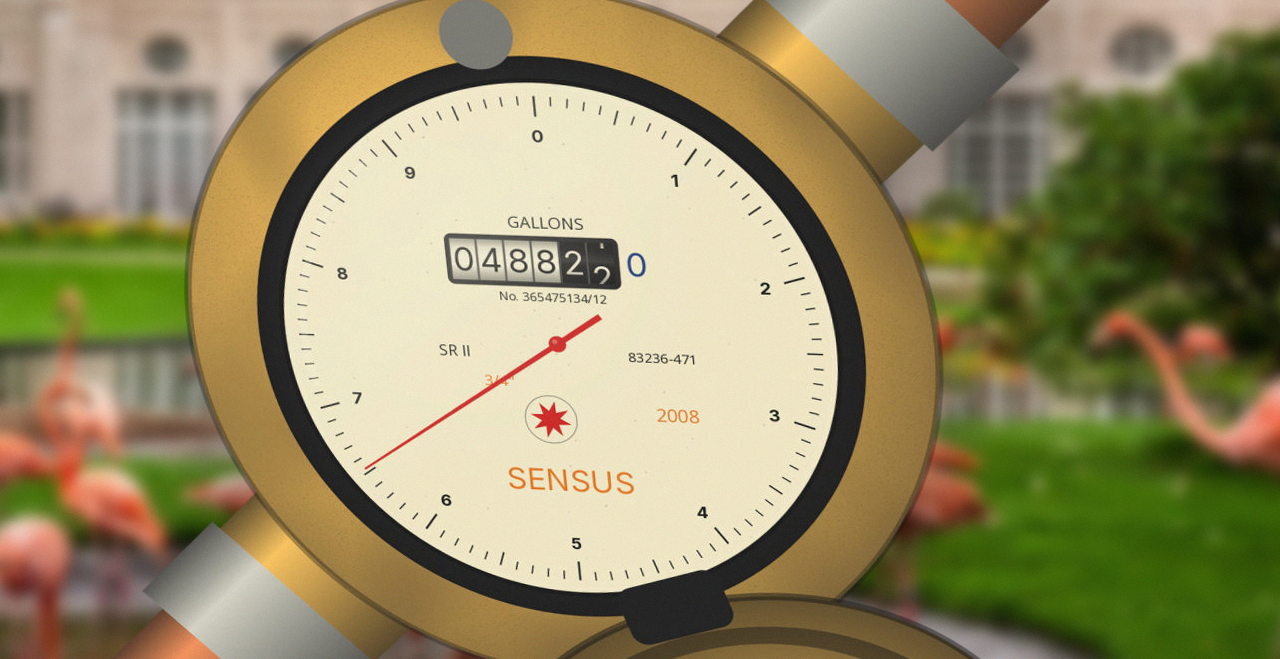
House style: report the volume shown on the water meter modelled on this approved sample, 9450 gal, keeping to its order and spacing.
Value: 488216.5 gal
